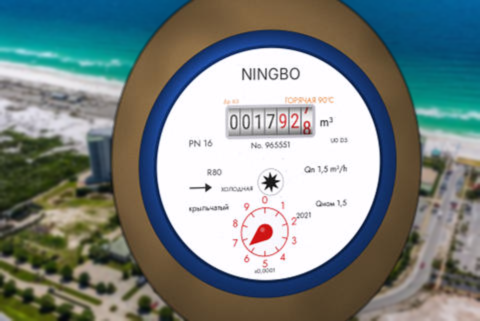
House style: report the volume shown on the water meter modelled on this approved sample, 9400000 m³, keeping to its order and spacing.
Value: 17.9276 m³
